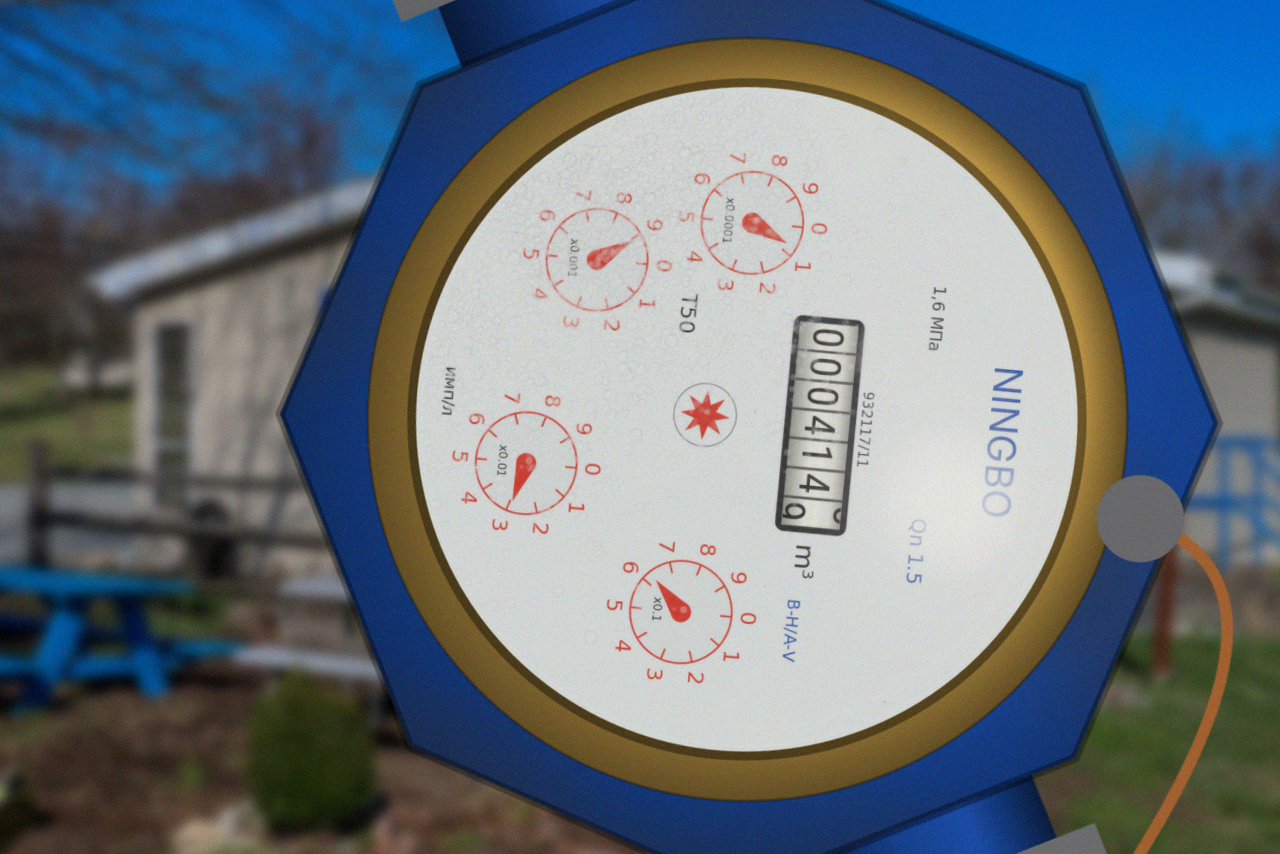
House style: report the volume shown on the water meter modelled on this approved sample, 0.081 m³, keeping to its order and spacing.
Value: 4148.6290 m³
